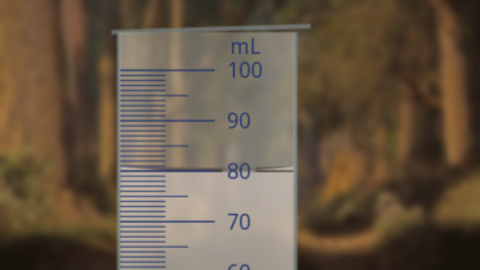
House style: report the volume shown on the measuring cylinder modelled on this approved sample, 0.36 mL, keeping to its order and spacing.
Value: 80 mL
